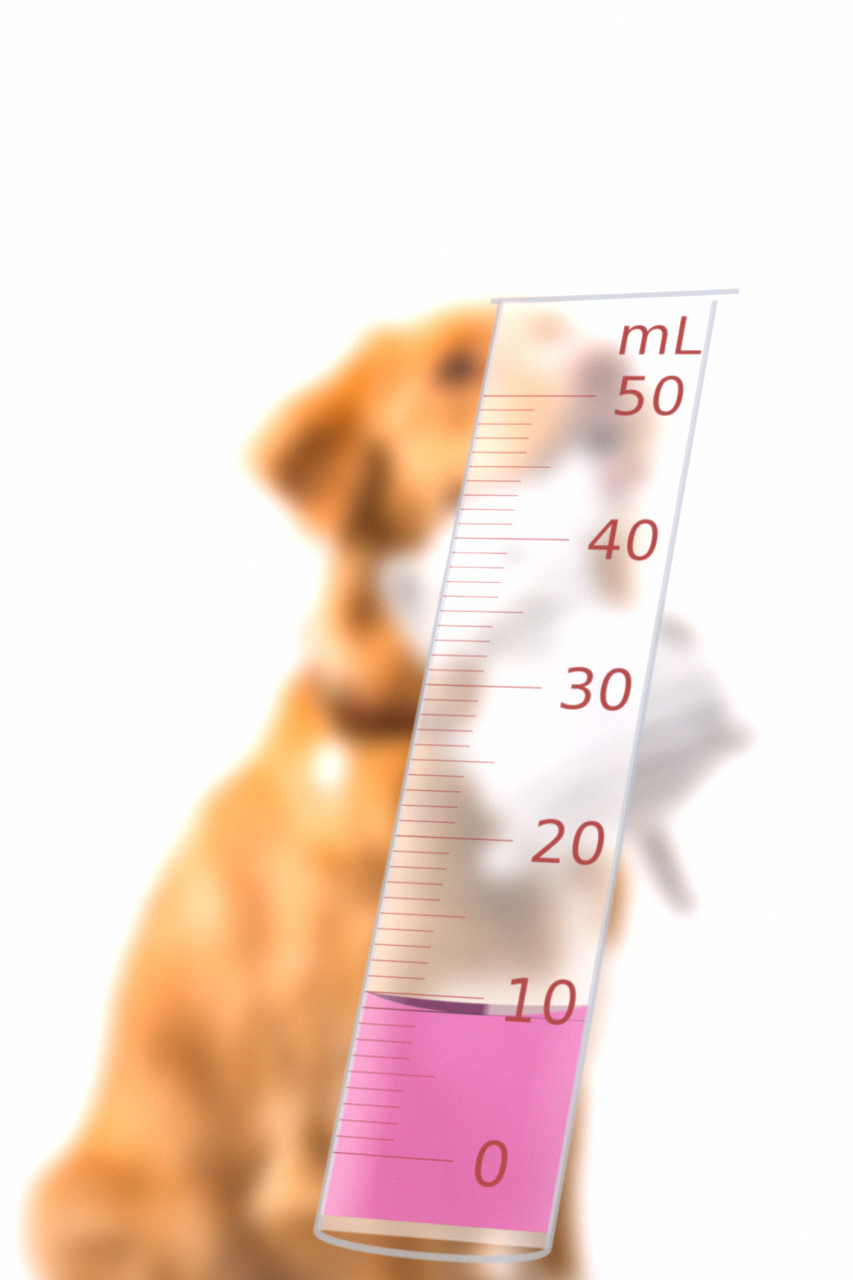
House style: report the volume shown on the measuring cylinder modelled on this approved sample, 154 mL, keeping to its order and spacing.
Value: 9 mL
